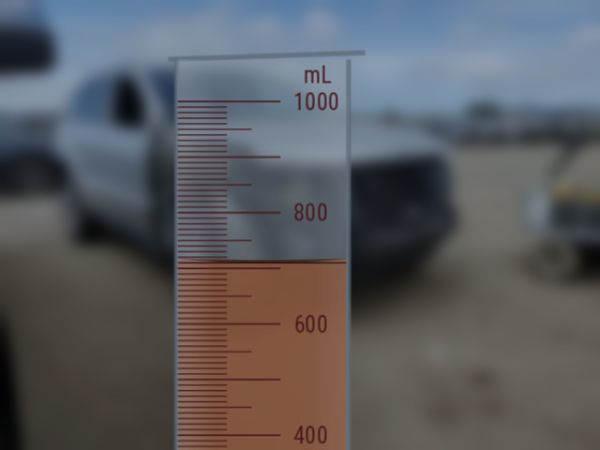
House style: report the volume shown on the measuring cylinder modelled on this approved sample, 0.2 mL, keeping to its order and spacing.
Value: 710 mL
